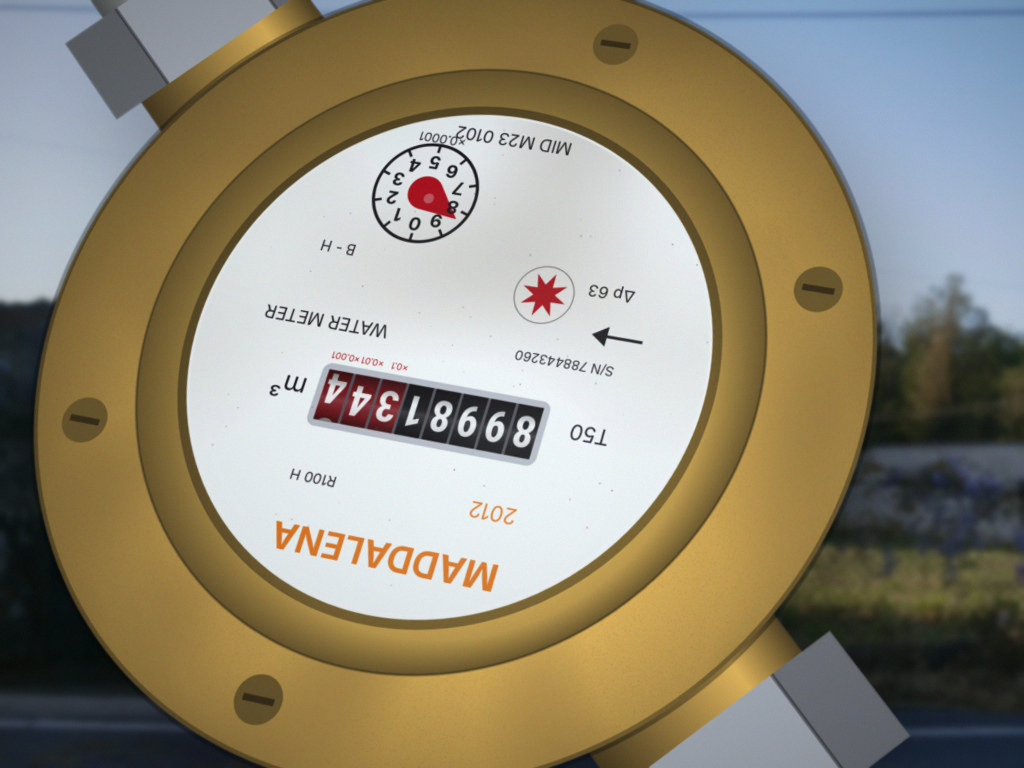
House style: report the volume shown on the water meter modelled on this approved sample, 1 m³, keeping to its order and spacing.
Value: 89981.3438 m³
